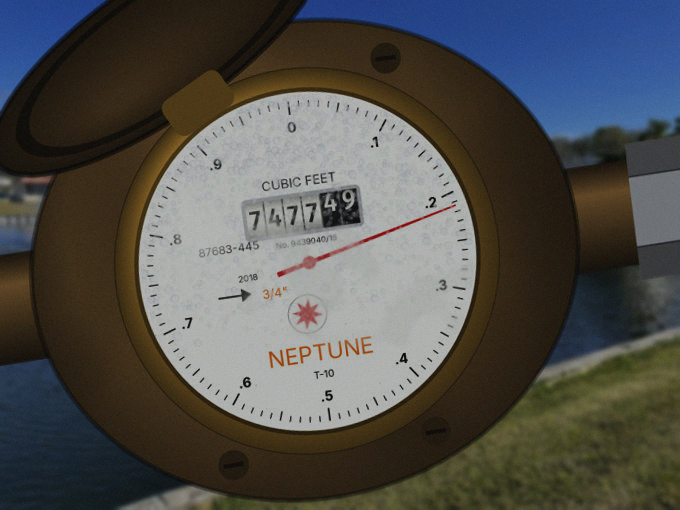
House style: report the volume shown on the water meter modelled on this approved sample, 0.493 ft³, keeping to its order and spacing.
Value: 747749.21 ft³
